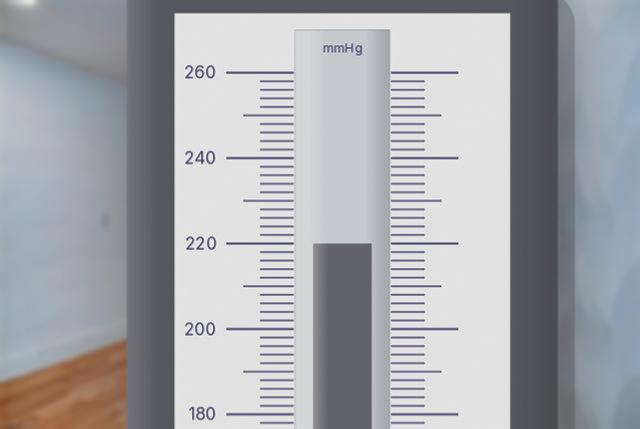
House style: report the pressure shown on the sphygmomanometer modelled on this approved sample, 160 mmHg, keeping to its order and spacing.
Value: 220 mmHg
